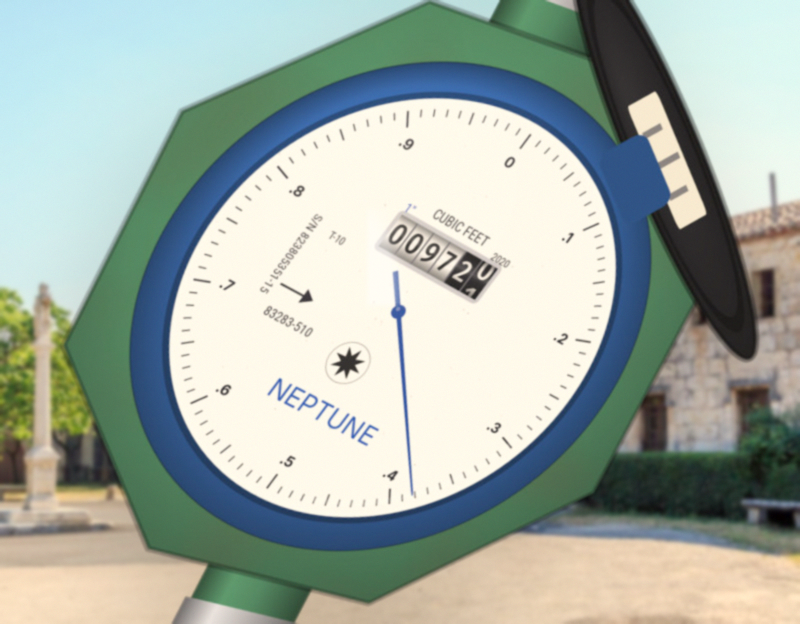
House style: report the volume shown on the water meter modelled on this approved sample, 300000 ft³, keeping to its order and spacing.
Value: 9720.38 ft³
